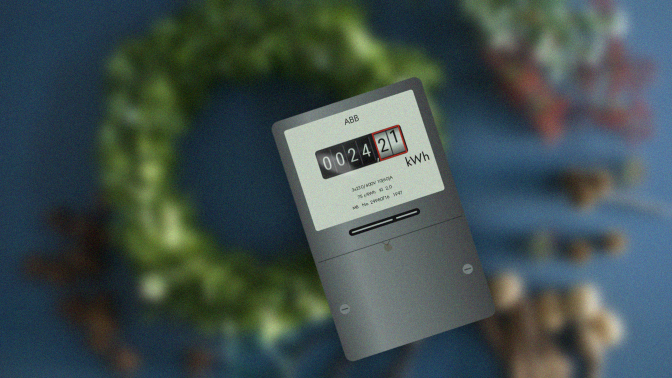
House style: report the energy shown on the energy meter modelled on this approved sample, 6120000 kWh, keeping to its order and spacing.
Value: 24.21 kWh
